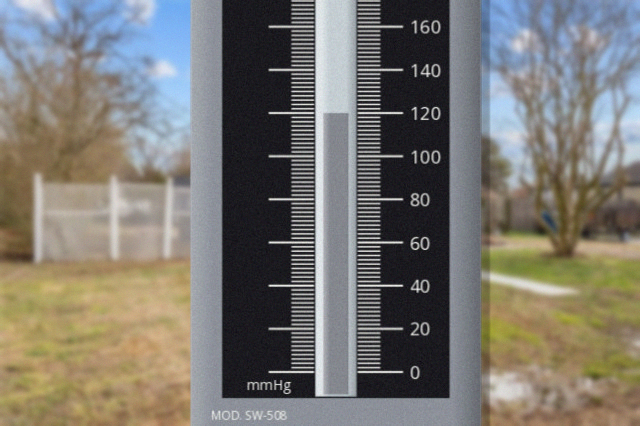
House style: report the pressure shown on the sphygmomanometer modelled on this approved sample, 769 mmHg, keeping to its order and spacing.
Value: 120 mmHg
